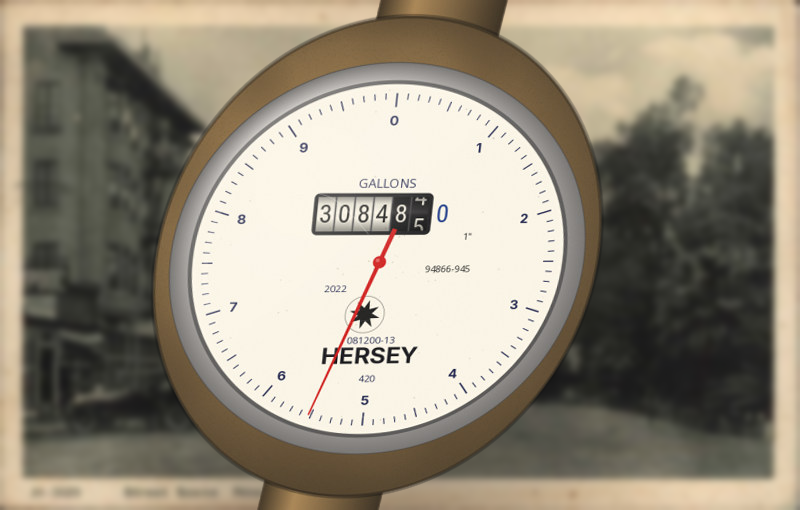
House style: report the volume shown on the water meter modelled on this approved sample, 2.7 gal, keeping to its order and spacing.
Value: 3084845.5 gal
